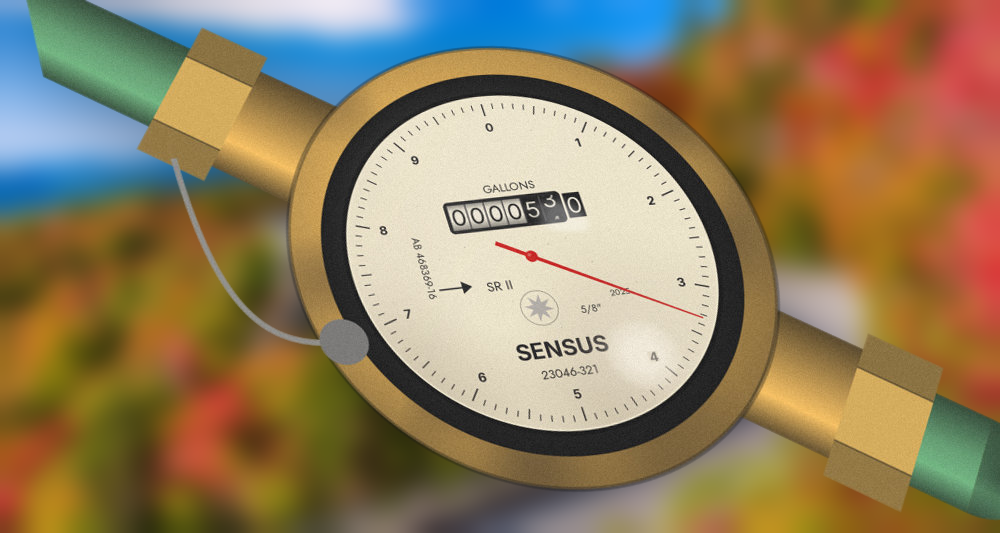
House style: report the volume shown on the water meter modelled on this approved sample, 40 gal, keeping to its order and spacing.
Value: 533.3 gal
